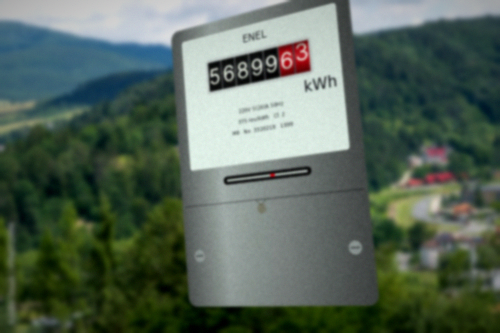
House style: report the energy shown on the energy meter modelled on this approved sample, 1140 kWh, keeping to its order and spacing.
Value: 56899.63 kWh
